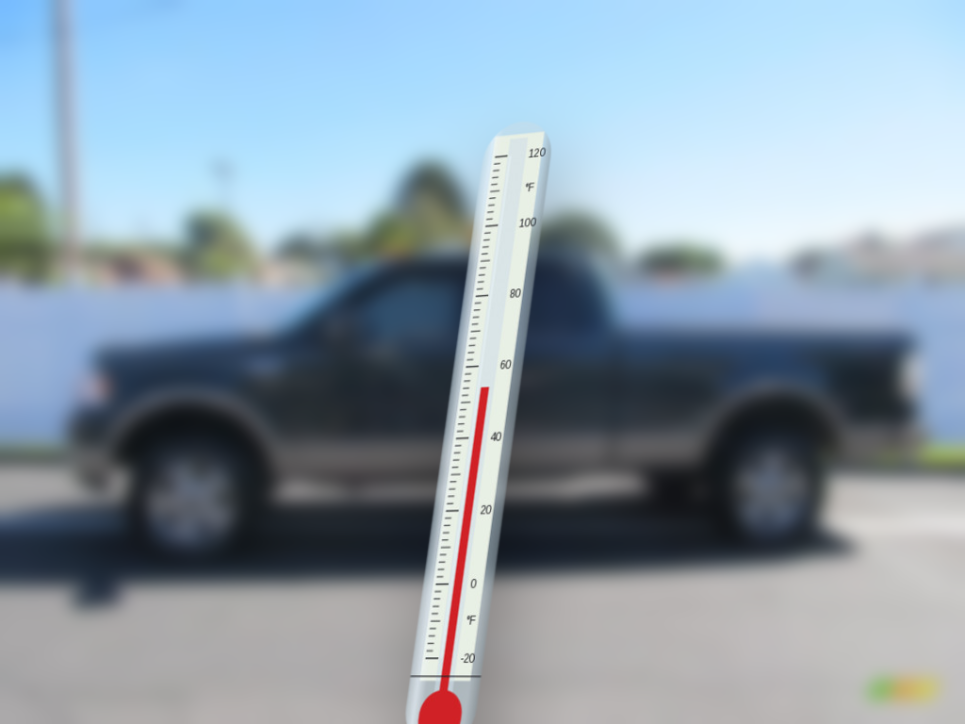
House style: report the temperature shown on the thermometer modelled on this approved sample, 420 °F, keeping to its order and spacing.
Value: 54 °F
